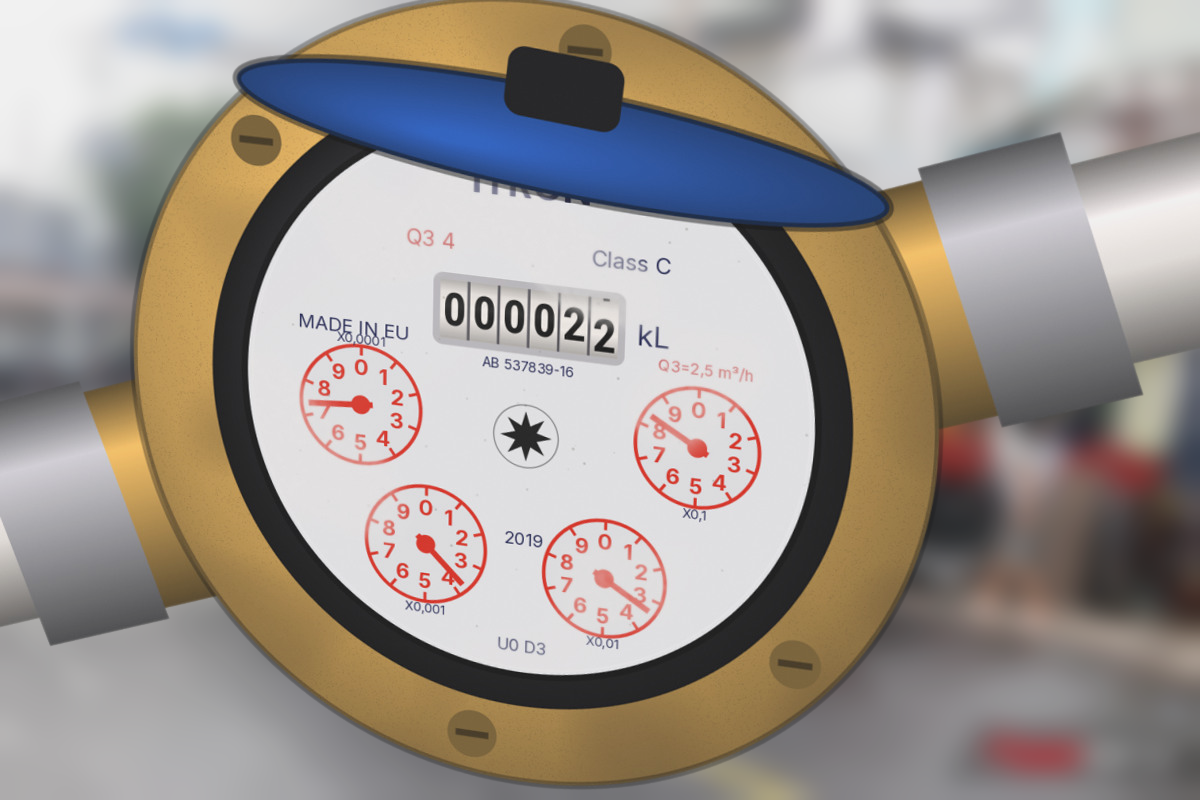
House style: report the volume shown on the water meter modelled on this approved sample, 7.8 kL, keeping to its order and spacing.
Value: 21.8337 kL
